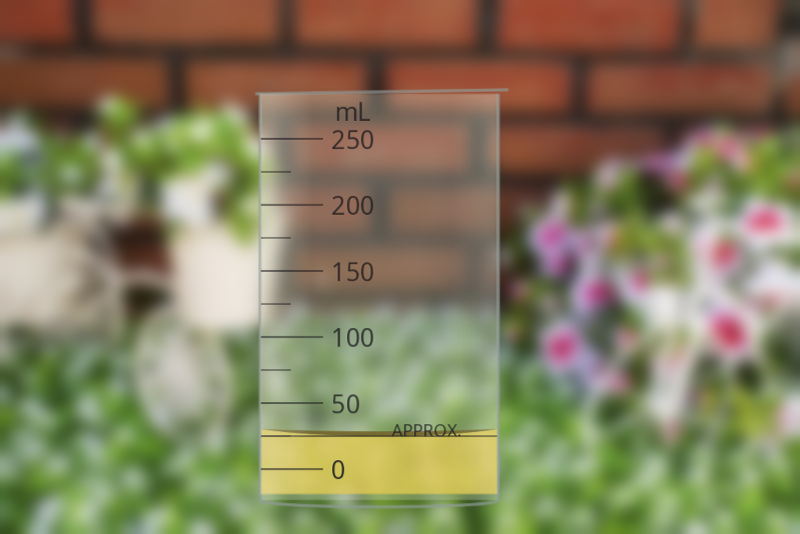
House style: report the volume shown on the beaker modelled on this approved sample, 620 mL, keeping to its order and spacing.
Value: 25 mL
